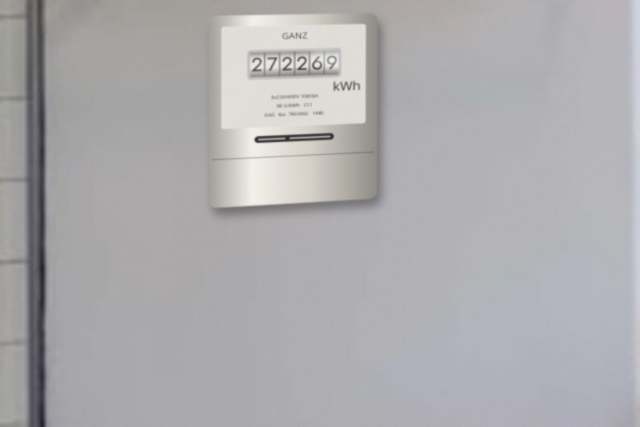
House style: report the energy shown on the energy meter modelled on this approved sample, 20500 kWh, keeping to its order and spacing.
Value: 272269 kWh
